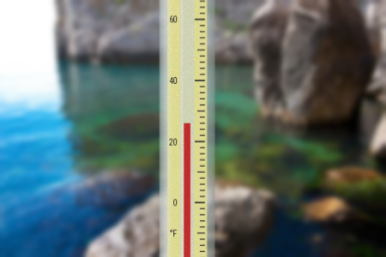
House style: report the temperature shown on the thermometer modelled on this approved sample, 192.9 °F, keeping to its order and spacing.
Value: 26 °F
